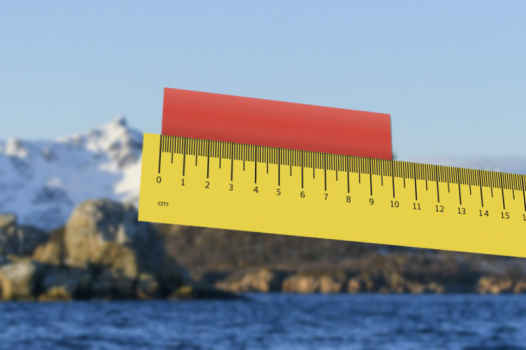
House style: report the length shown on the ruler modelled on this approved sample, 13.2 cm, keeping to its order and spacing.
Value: 10 cm
